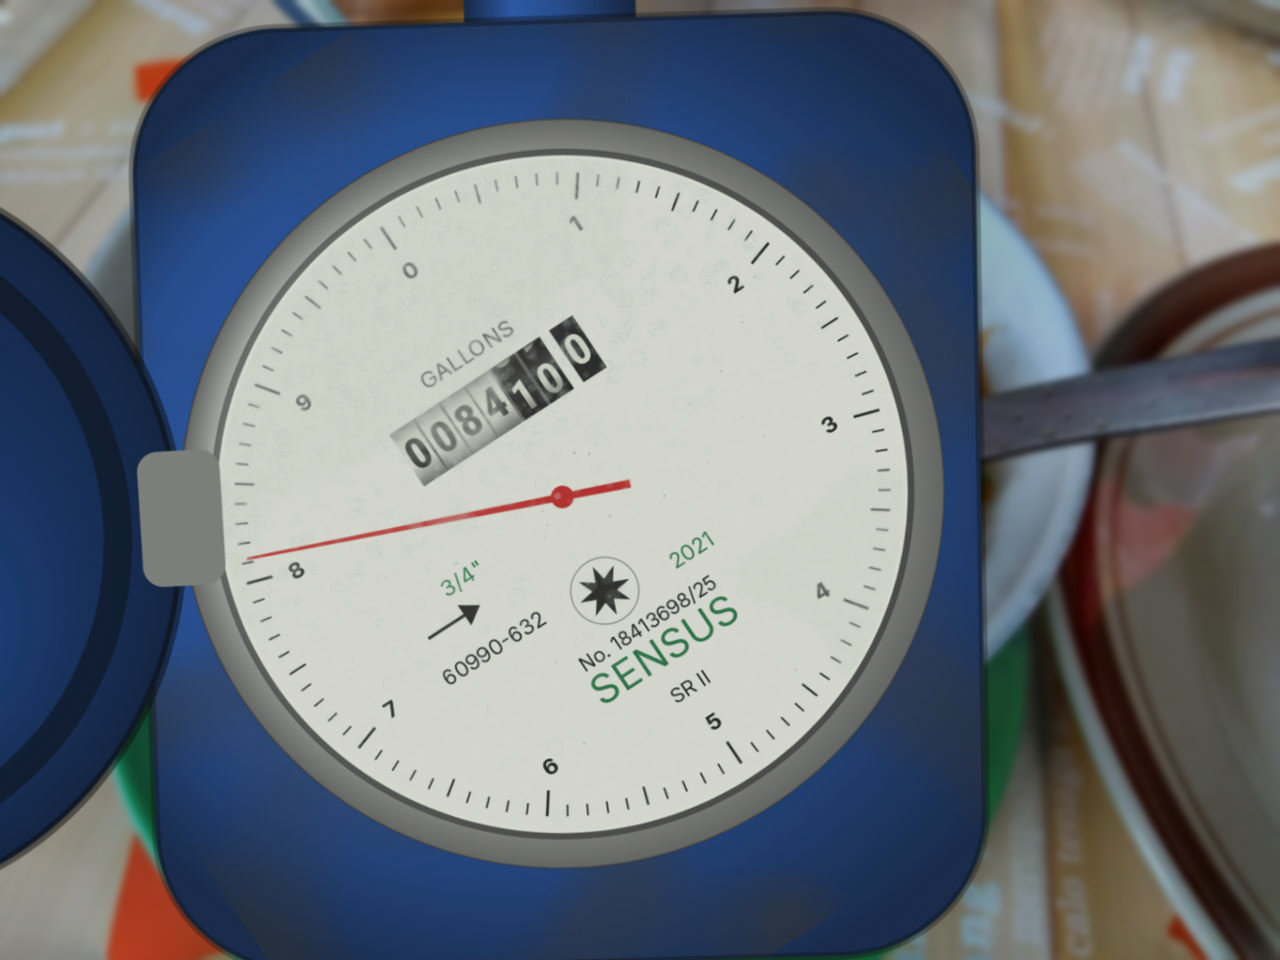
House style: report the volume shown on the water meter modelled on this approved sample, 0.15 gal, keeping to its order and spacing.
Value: 84098.1 gal
